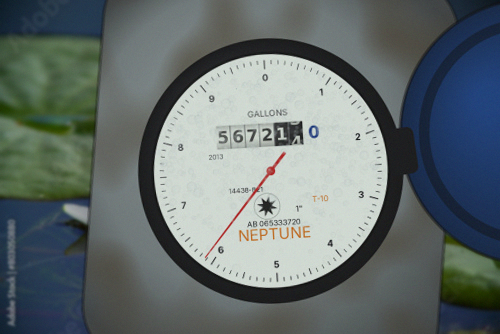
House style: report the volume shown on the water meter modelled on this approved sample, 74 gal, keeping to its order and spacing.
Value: 5672136.1 gal
